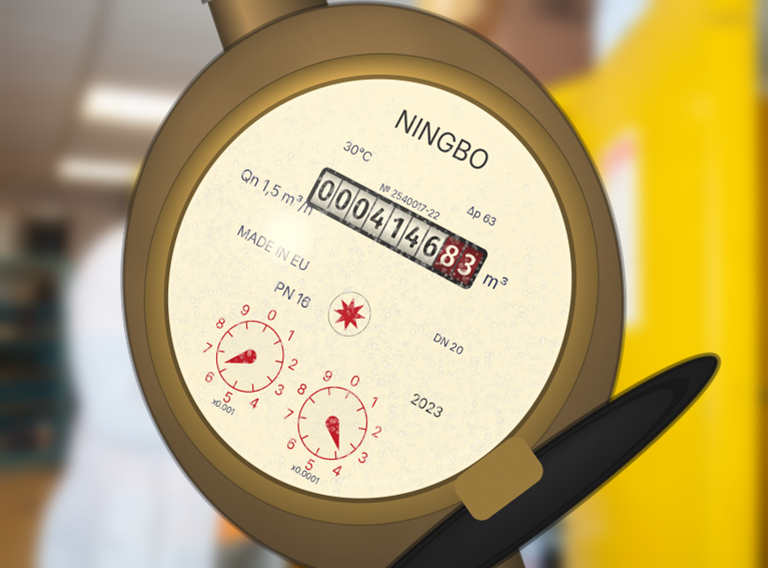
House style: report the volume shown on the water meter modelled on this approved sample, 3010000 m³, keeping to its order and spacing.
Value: 4146.8363 m³
